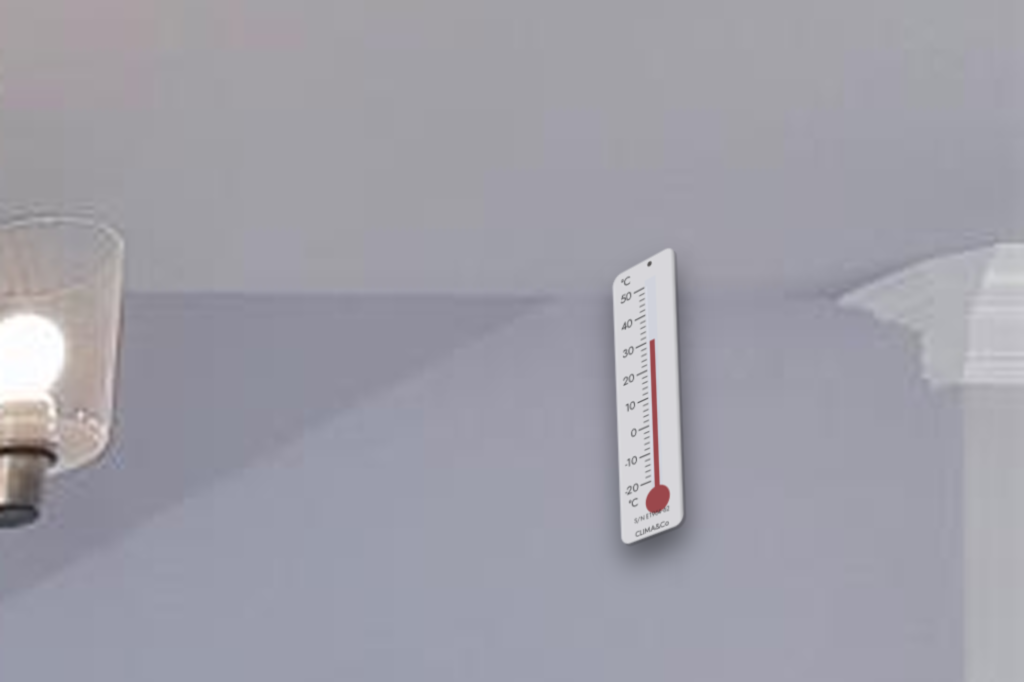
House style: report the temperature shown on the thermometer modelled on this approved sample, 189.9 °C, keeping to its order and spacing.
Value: 30 °C
